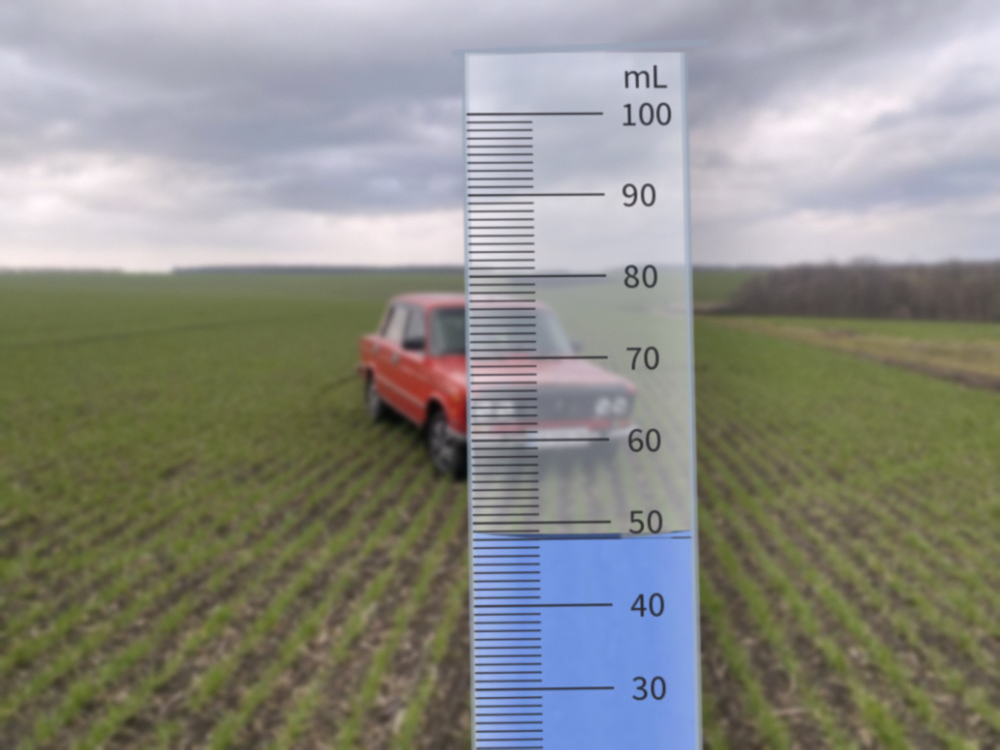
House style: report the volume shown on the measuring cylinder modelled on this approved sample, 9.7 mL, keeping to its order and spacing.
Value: 48 mL
